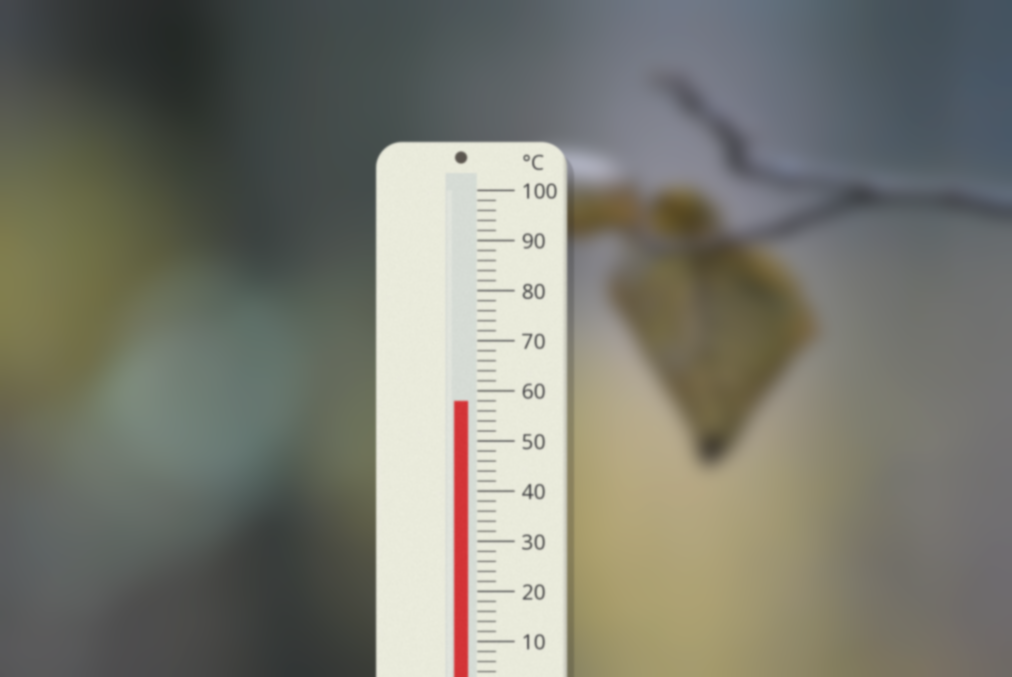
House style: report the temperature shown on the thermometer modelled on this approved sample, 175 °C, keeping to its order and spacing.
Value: 58 °C
